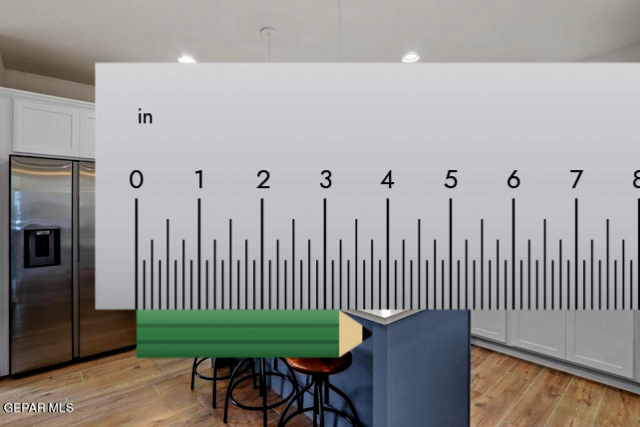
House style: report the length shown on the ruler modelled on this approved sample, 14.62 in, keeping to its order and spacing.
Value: 3.75 in
